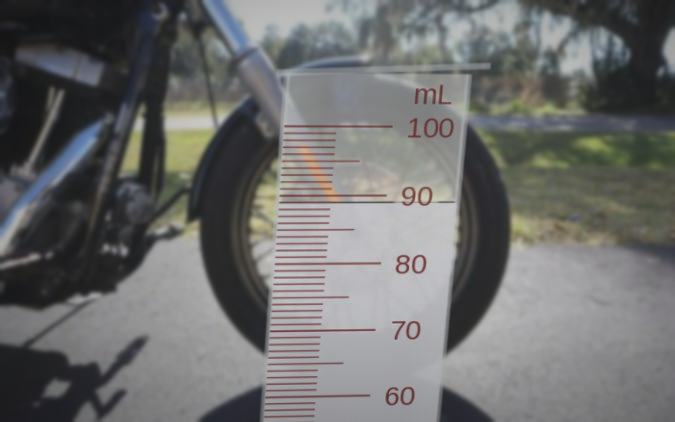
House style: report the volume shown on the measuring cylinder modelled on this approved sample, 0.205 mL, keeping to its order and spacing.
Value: 89 mL
